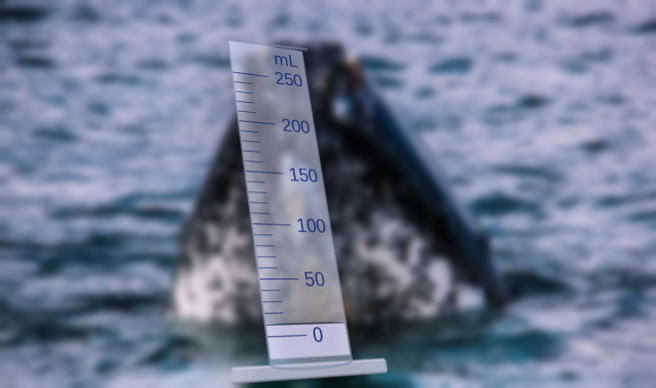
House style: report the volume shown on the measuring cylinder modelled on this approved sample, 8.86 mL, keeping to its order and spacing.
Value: 10 mL
